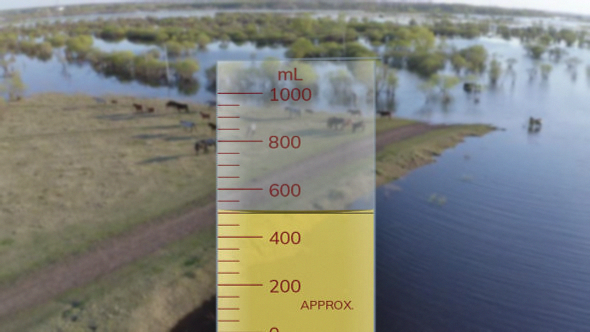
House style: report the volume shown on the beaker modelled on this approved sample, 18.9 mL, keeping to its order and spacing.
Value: 500 mL
